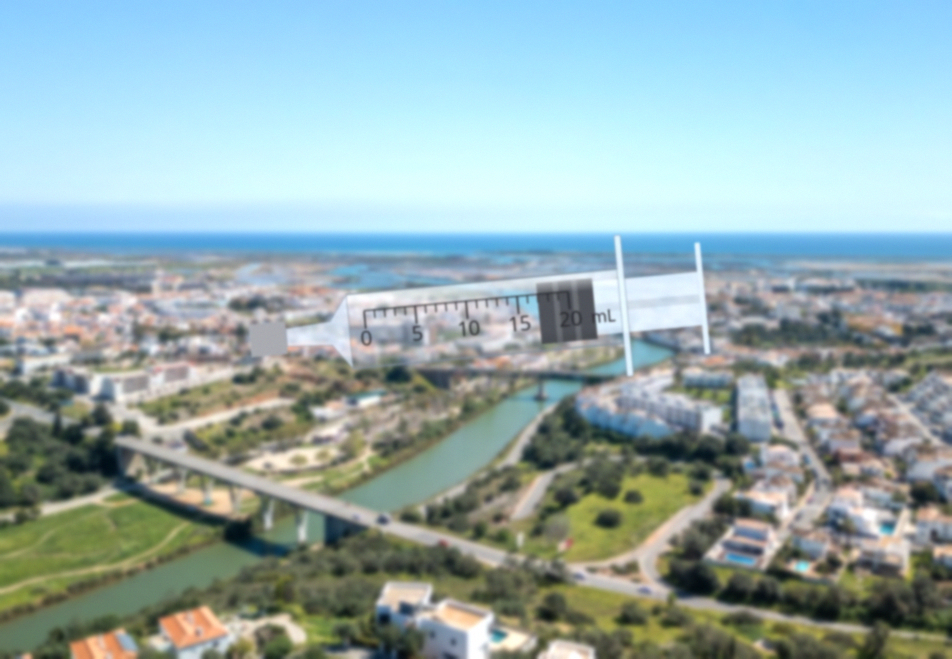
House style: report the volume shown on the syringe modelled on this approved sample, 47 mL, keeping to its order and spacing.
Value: 17 mL
